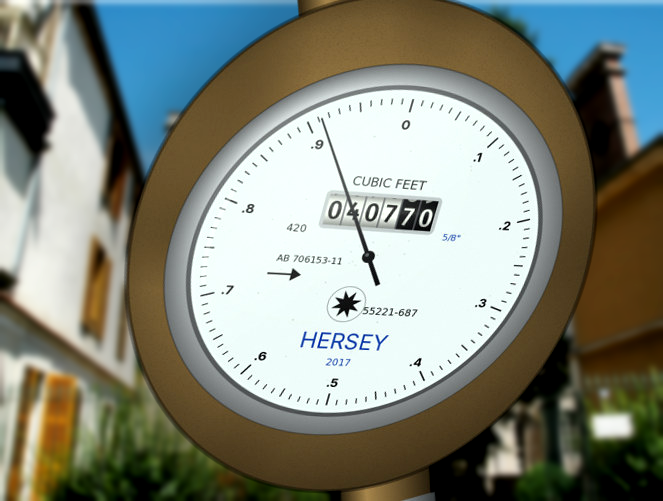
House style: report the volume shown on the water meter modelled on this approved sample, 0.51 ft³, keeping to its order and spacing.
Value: 40769.91 ft³
